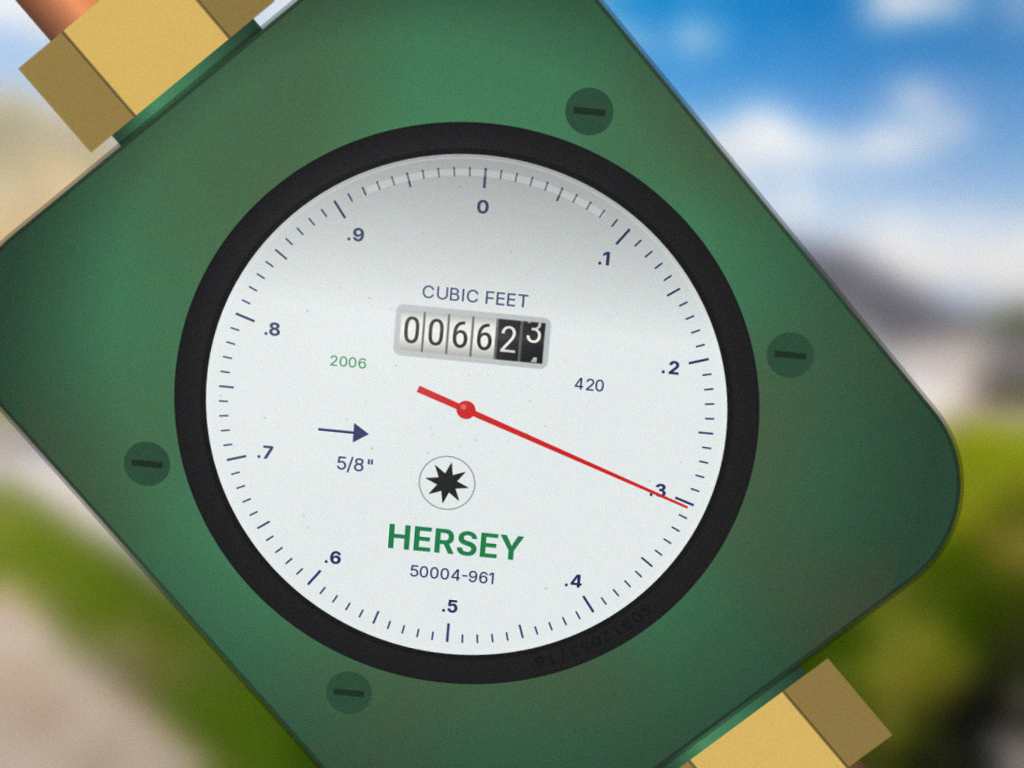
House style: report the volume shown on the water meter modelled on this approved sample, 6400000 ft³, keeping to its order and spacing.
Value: 6623.30 ft³
